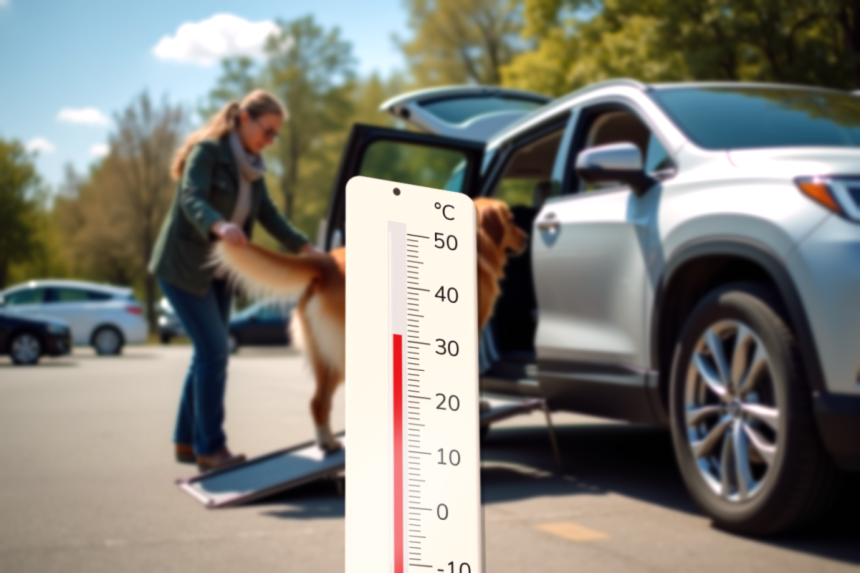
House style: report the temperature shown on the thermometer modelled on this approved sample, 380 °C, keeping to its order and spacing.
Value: 31 °C
